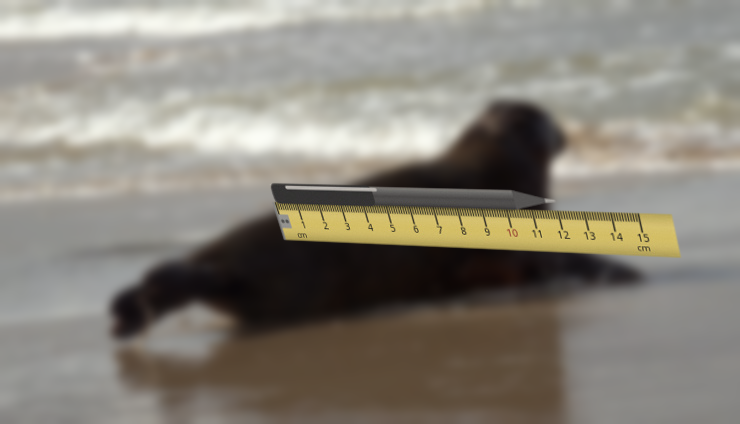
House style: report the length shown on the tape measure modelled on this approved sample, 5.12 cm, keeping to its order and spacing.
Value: 12 cm
